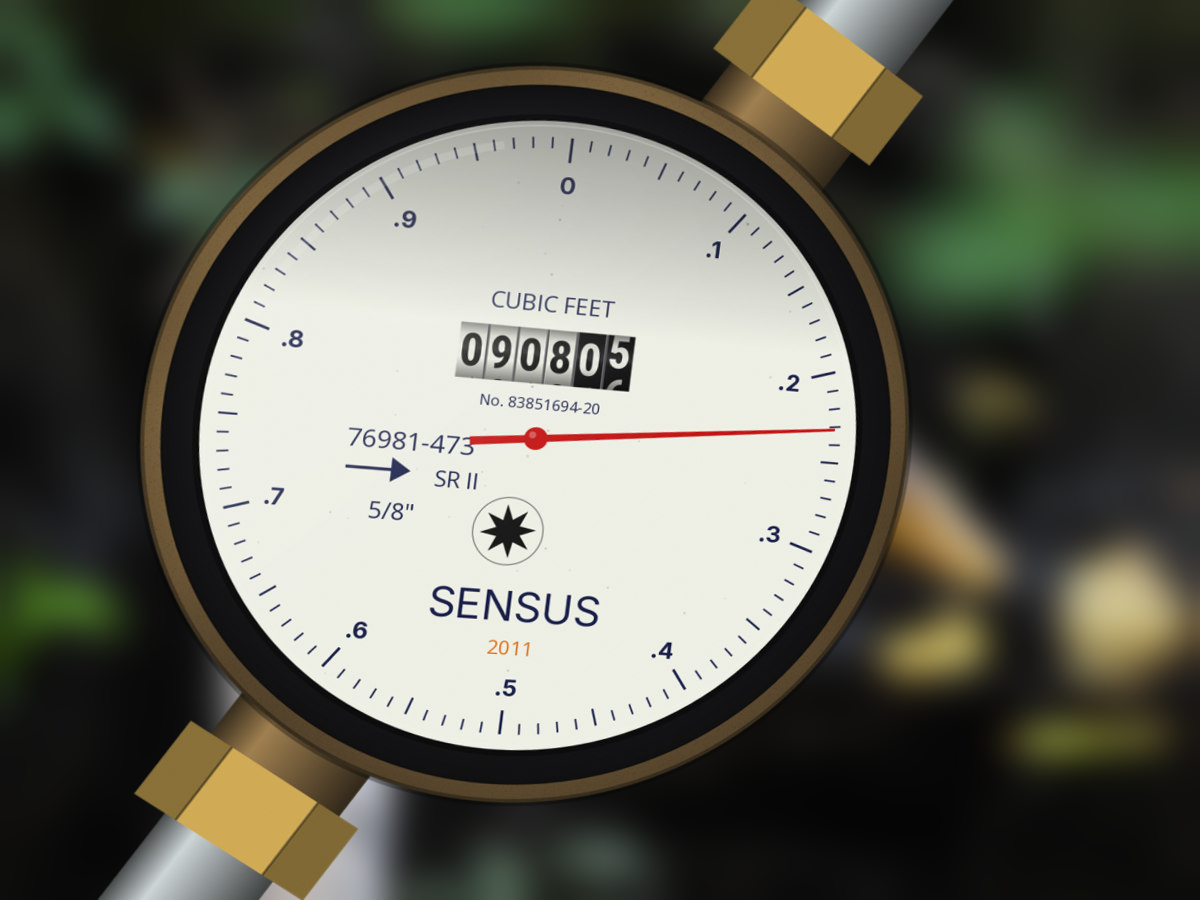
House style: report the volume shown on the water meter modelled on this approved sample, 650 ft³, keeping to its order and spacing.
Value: 90805.23 ft³
